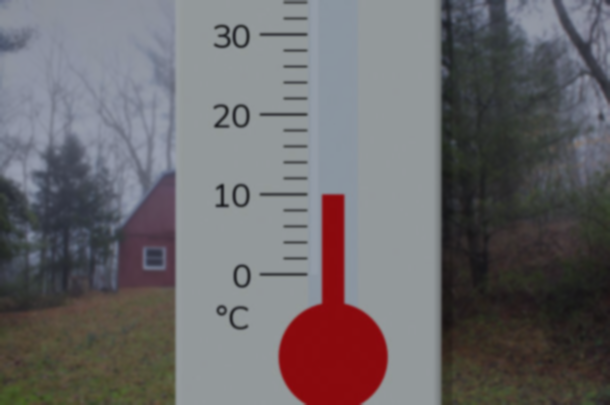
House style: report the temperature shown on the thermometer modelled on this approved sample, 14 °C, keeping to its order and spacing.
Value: 10 °C
